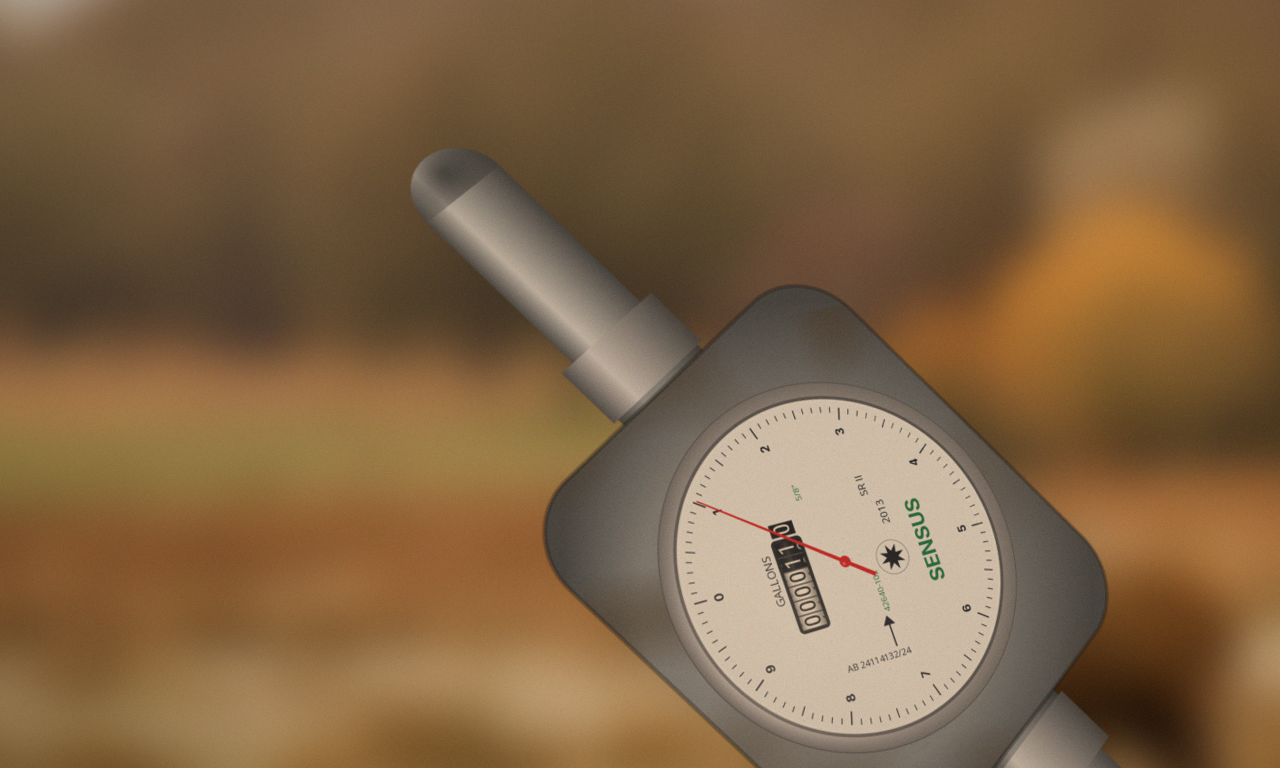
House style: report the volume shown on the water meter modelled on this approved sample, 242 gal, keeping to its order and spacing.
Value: 111.0 gal
